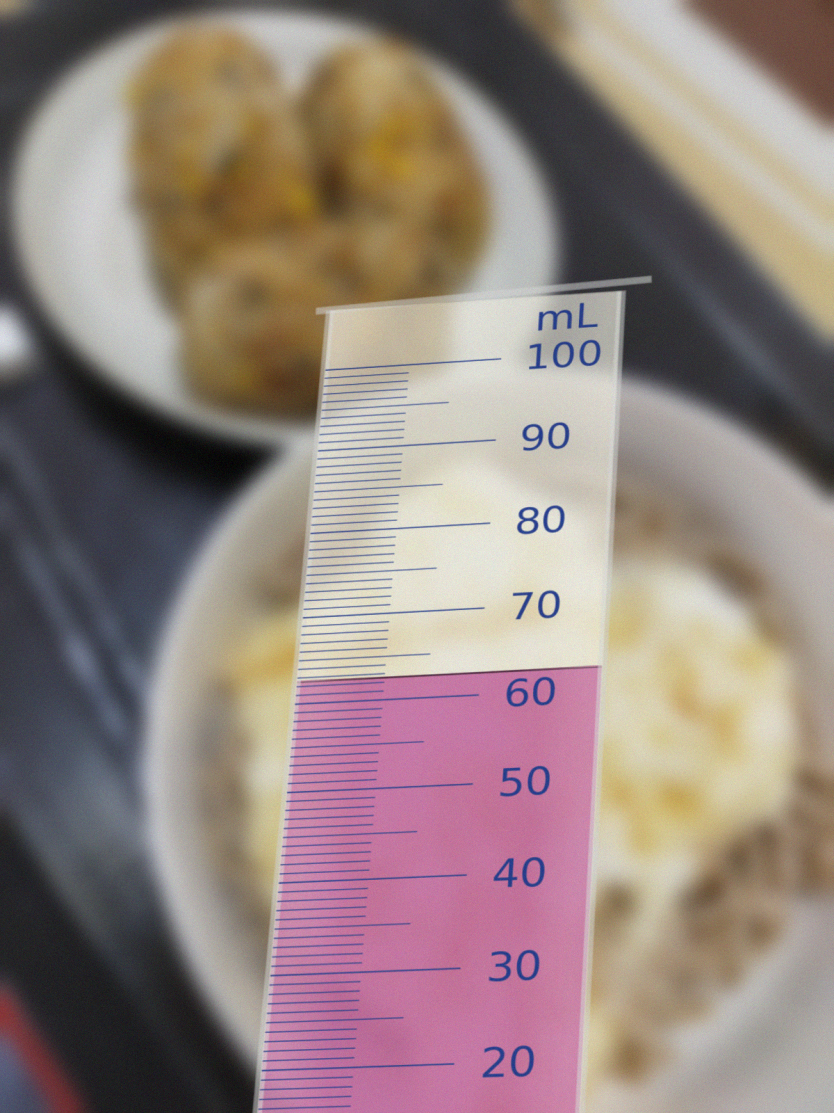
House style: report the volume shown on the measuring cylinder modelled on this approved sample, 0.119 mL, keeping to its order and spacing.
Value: 62.5 mL
